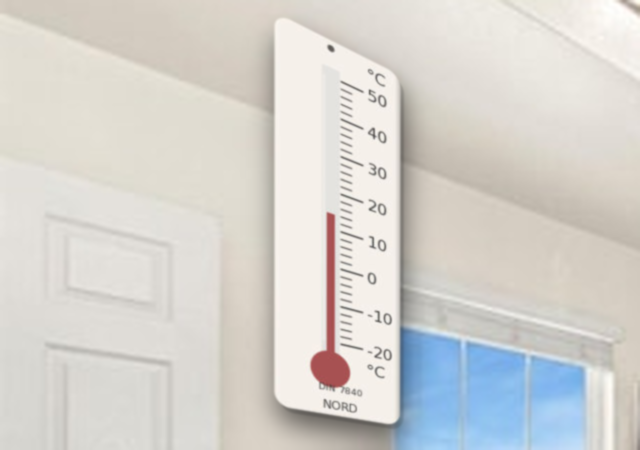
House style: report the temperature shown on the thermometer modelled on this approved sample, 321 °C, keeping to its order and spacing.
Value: 14 °C
